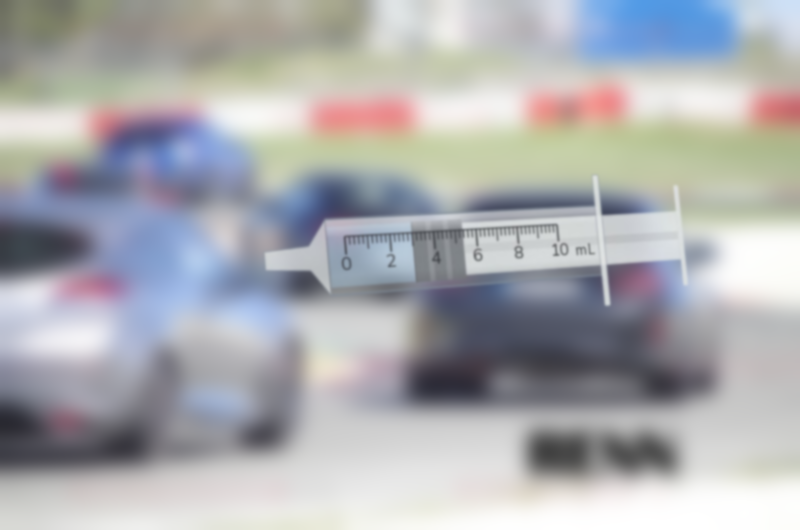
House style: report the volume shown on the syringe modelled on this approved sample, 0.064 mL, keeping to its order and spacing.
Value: 3 mL
